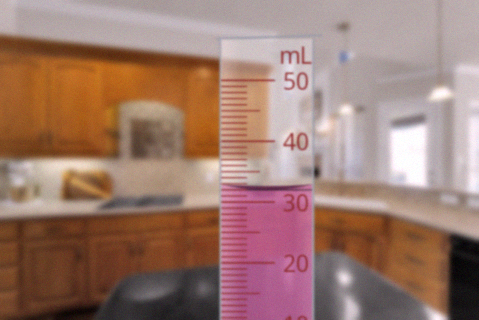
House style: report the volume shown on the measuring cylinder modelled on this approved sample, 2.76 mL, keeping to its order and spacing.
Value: 32 mL
